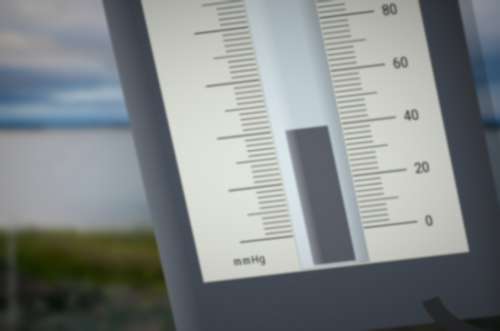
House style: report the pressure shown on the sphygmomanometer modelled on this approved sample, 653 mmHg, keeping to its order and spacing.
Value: 40 mmHg
